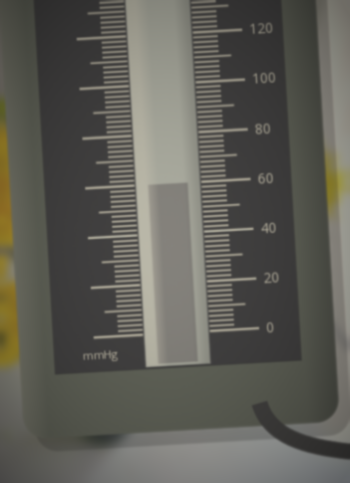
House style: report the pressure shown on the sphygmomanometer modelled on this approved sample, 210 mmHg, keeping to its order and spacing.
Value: 60 mmHg
